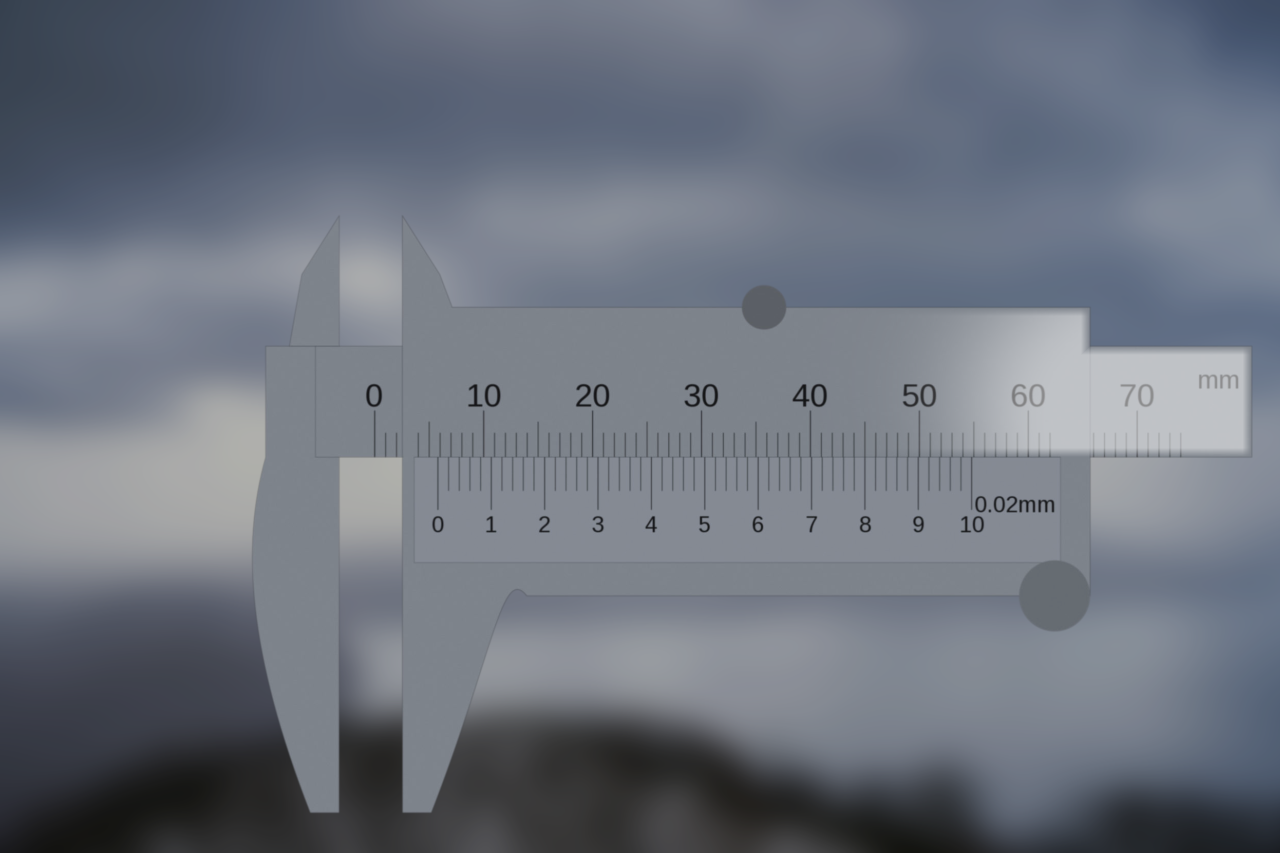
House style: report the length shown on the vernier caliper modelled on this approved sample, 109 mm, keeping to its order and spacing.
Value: 5.8 mm
